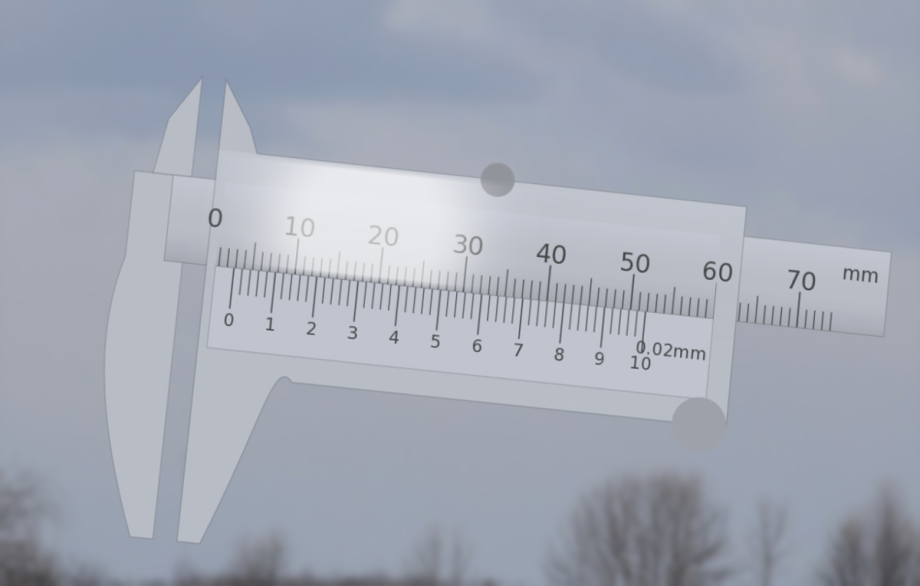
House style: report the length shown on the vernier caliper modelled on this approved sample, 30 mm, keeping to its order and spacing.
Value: 2.8 mm
